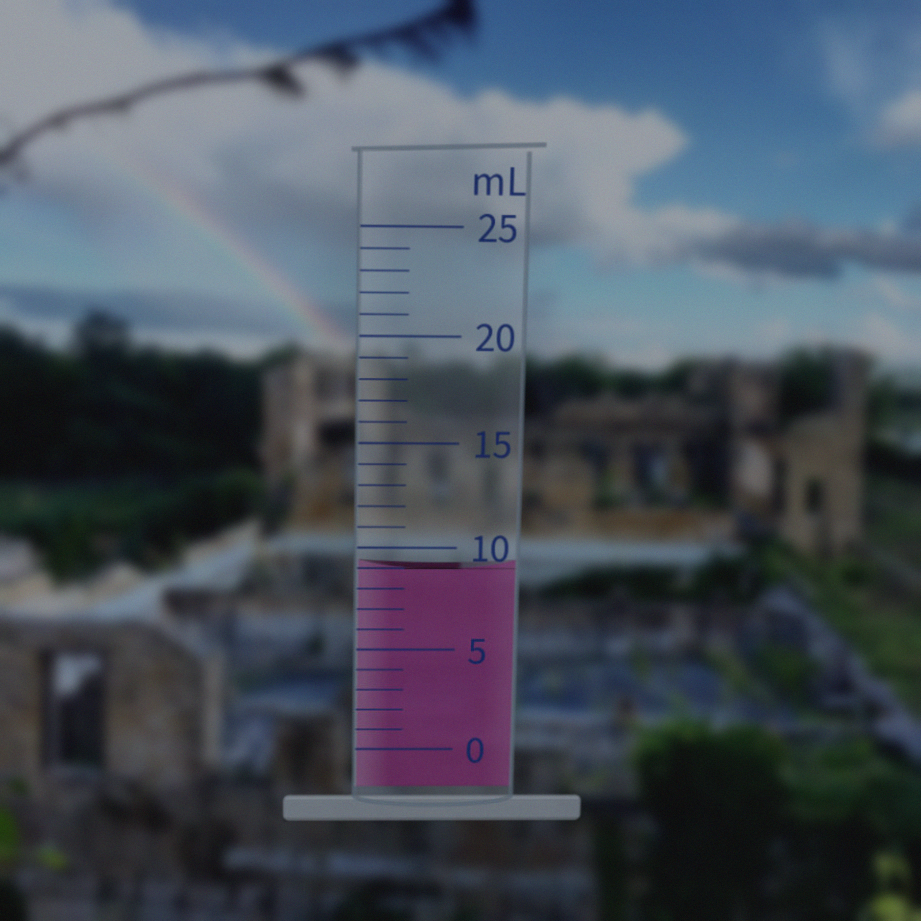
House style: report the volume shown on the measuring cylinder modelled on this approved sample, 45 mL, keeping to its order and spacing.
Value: 9 mL
